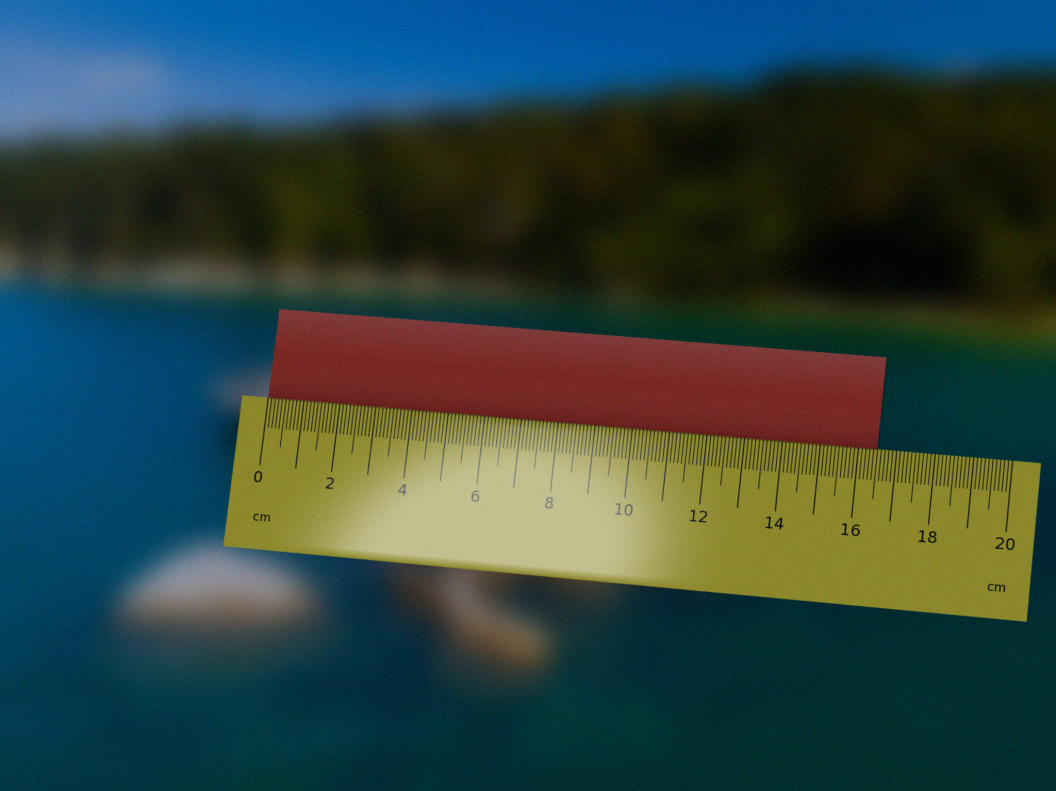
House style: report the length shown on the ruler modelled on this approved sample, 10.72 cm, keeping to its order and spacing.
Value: 16.5 cm
